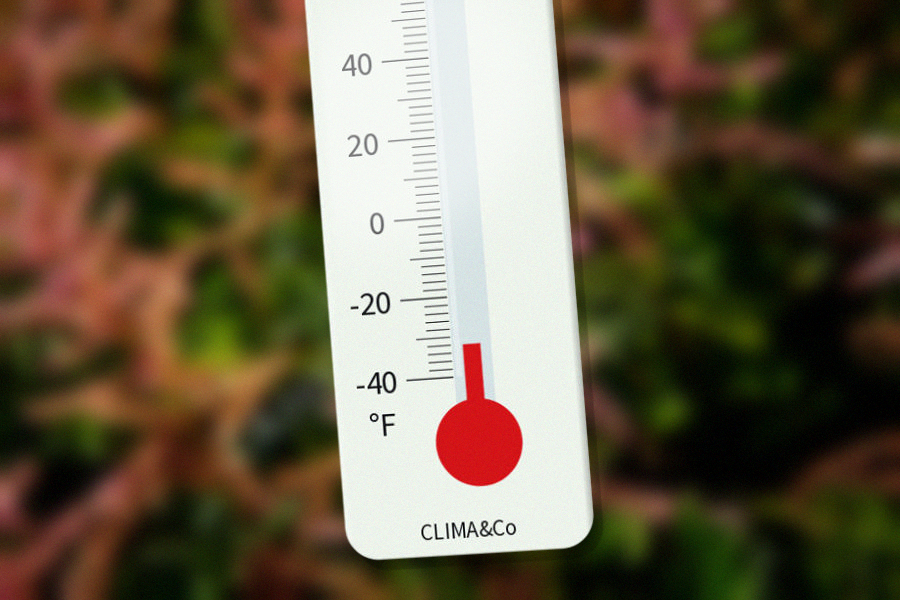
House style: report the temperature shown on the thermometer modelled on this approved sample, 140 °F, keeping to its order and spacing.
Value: -32 °F
